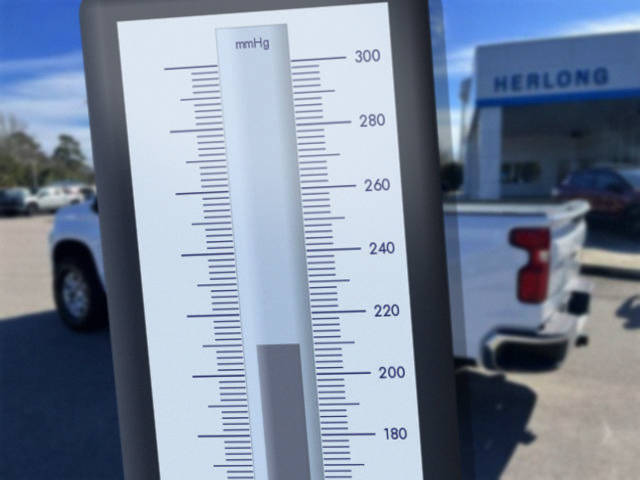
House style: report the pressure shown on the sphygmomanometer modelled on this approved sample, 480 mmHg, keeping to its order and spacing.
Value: 210 mmHg
